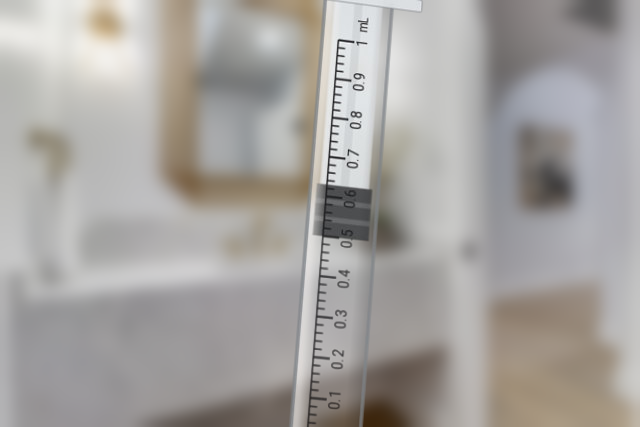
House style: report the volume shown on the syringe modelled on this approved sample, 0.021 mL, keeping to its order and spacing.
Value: 0.5 mL
